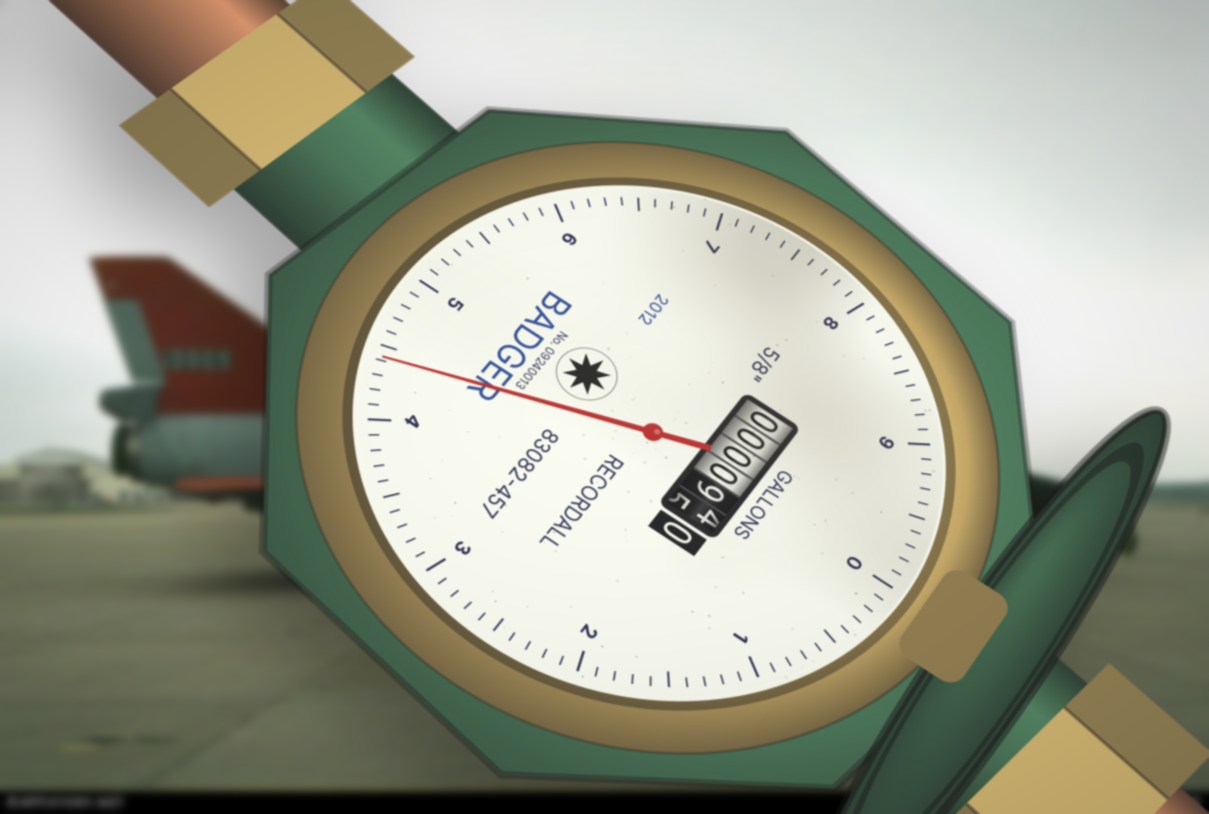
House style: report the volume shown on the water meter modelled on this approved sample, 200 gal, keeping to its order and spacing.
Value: 944.4 gal
